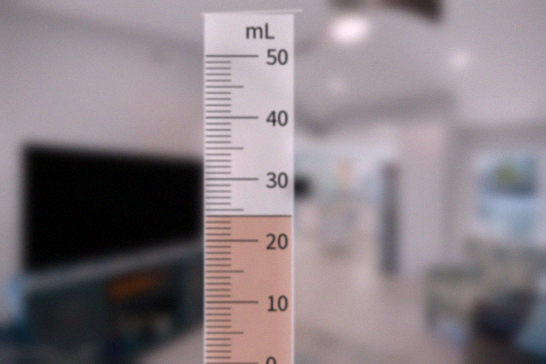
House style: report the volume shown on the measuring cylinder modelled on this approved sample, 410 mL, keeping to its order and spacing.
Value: 24 mL
